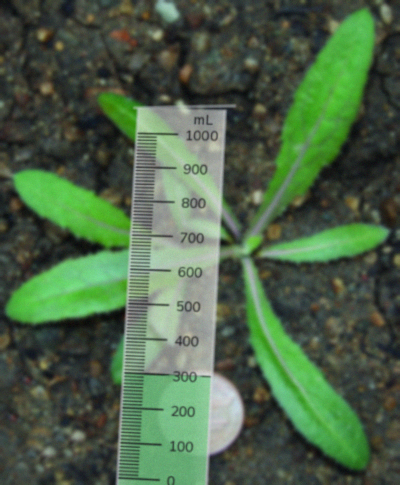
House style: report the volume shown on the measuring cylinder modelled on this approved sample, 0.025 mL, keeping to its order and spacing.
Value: 300 mL
